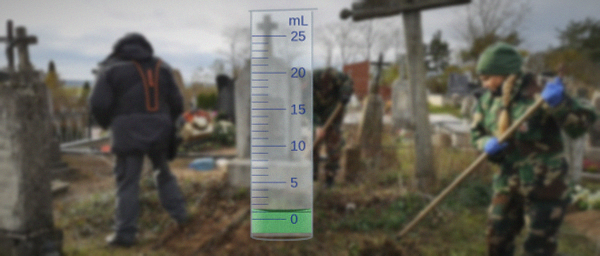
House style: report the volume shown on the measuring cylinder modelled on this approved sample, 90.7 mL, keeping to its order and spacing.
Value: 1 mL
